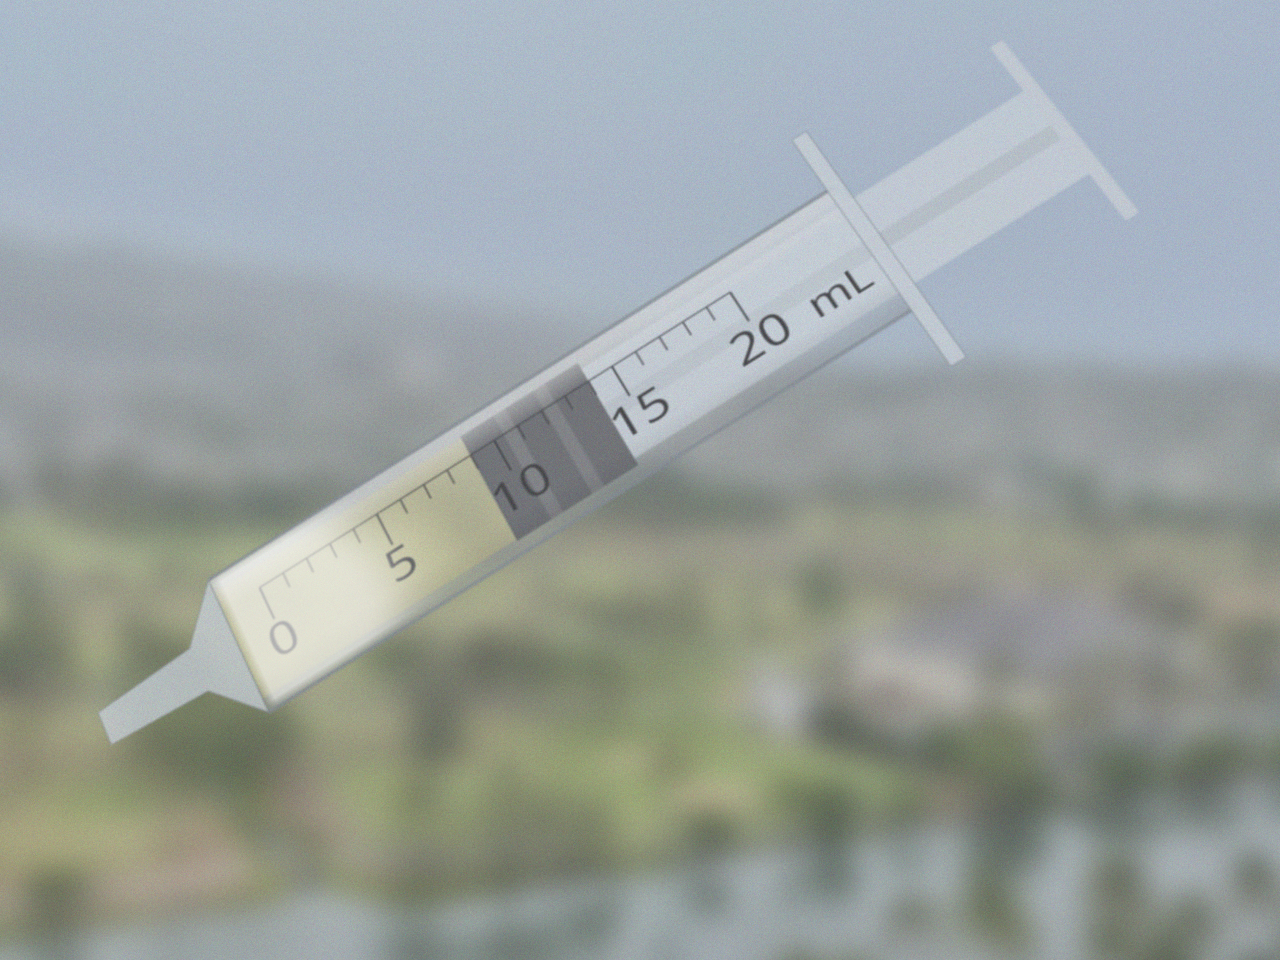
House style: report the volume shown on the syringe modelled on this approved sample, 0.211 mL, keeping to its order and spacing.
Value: 9 mL
